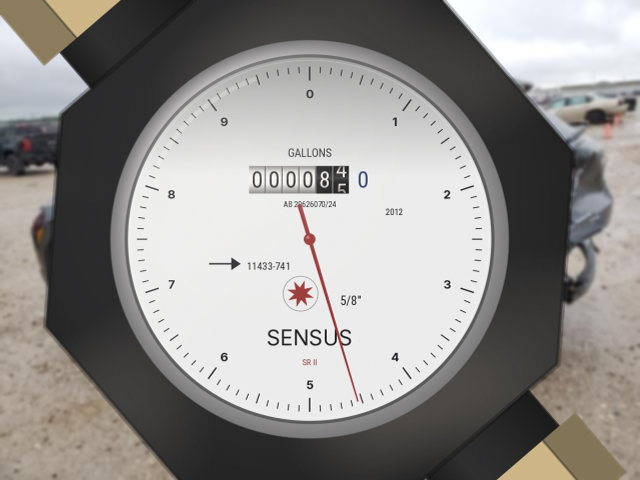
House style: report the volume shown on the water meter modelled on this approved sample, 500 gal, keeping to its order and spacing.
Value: 844.5 gal
